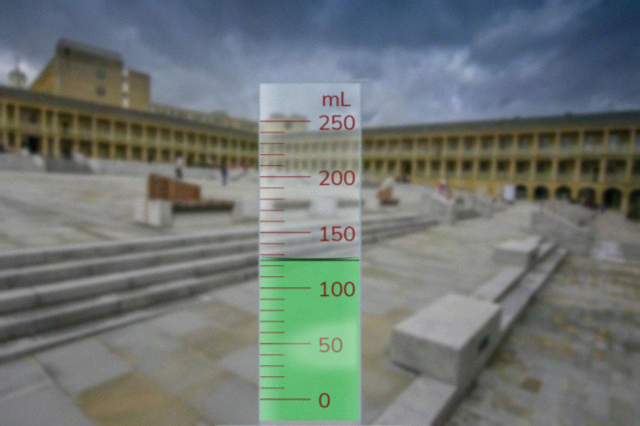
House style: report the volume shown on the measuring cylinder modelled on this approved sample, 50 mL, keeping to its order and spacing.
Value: 125 mL
